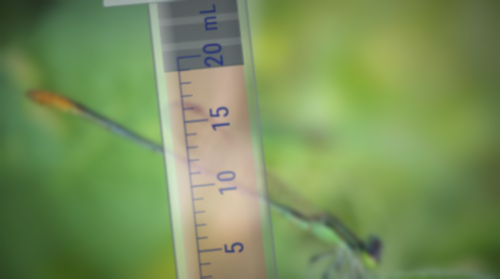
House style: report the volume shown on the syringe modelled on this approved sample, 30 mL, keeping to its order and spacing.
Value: 19 mL
